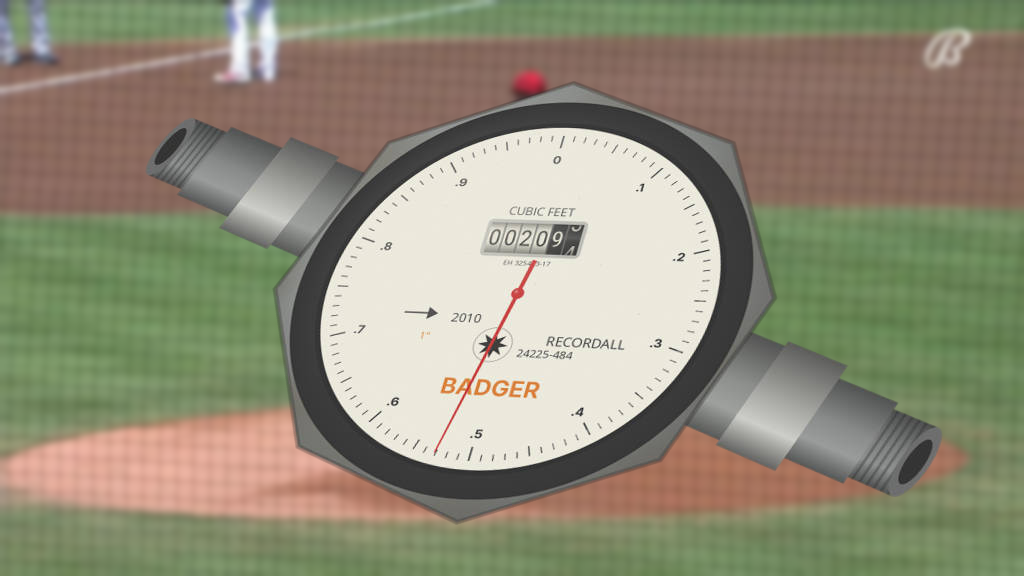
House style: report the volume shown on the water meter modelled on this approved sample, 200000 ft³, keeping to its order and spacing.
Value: 2093.53 ft³
